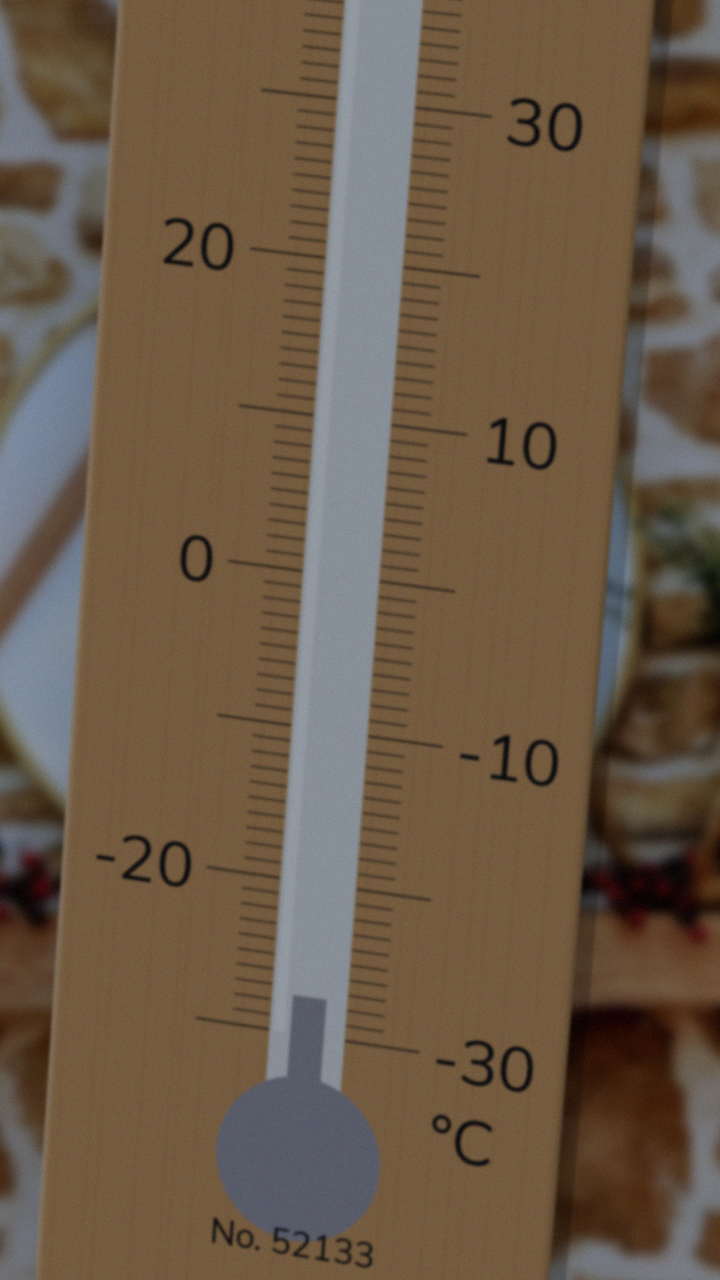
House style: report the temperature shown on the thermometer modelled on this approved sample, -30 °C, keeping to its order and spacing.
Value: -27.5 °C
